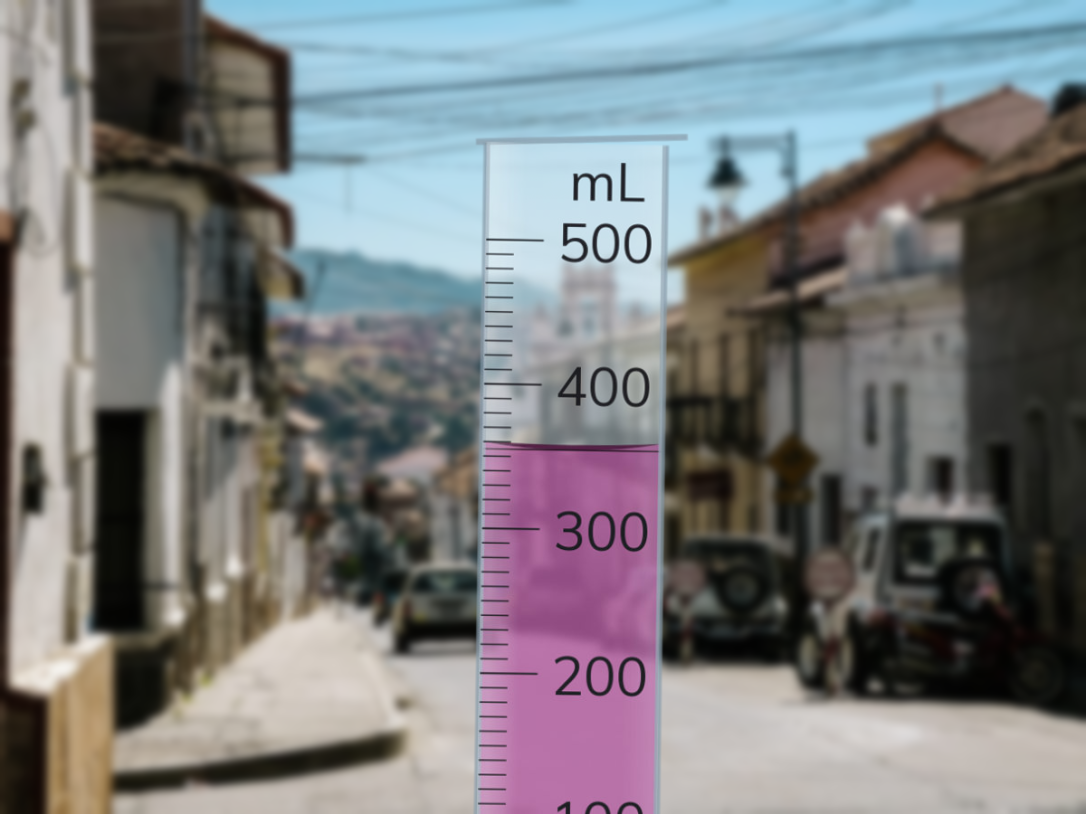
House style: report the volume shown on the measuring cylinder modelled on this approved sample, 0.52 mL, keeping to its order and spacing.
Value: 355 mL
